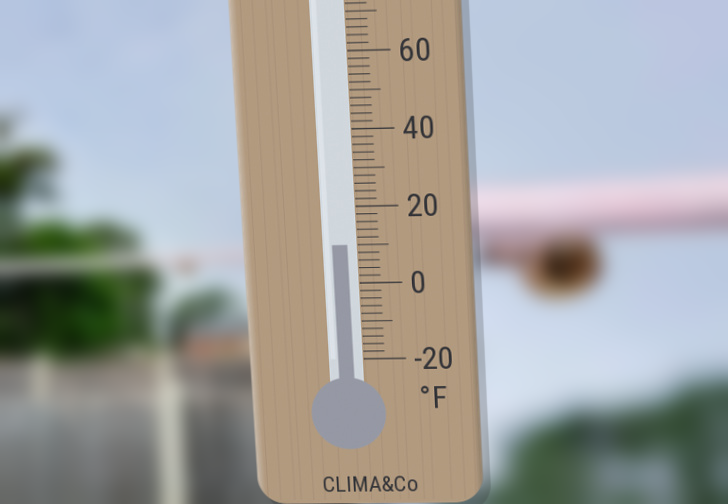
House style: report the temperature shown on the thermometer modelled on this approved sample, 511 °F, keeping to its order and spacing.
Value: 10 °F
